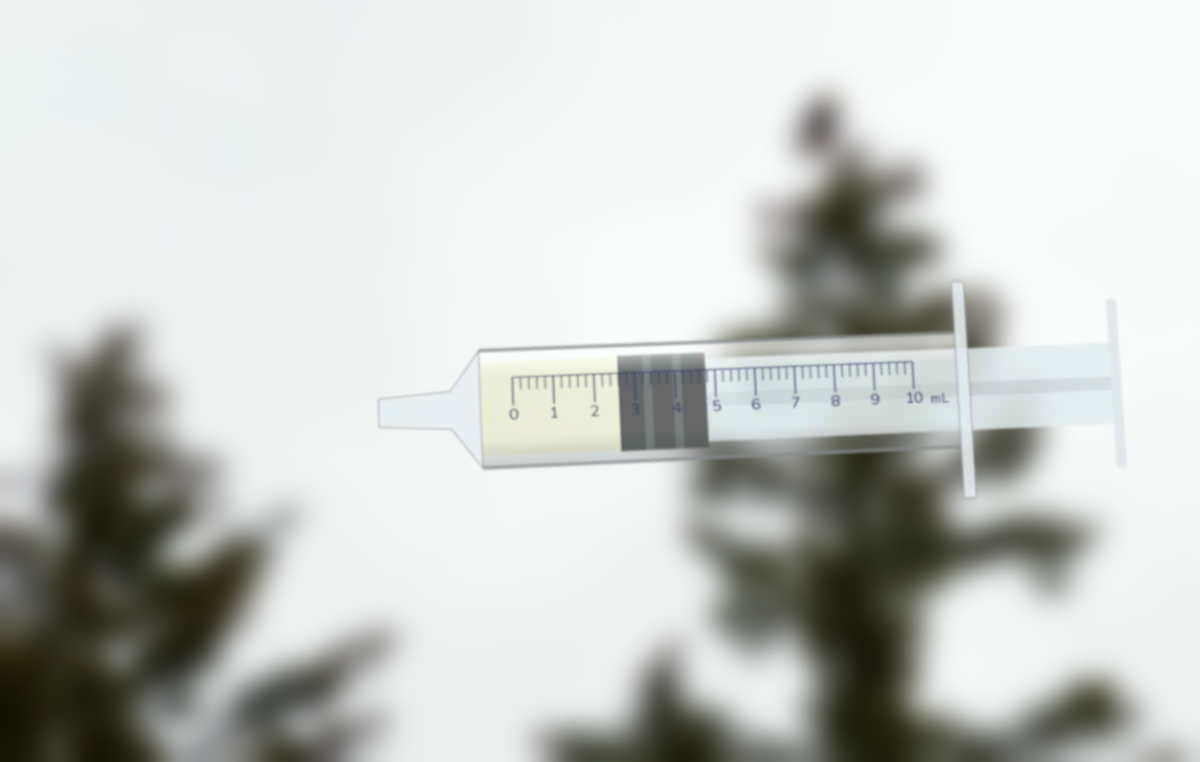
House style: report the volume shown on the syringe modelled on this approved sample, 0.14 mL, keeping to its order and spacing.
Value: 2.6 mL
